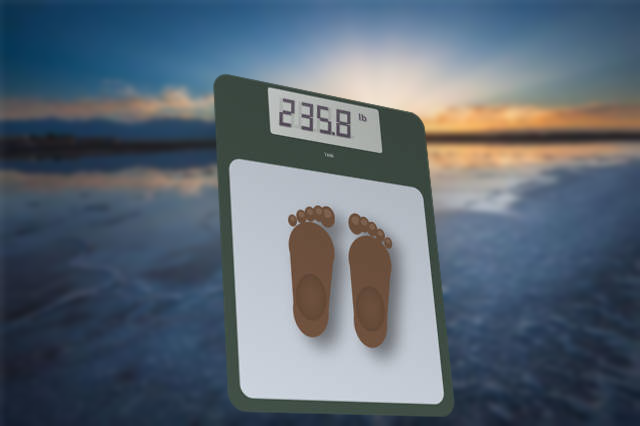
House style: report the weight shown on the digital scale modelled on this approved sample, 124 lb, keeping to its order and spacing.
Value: 235.8 lb
